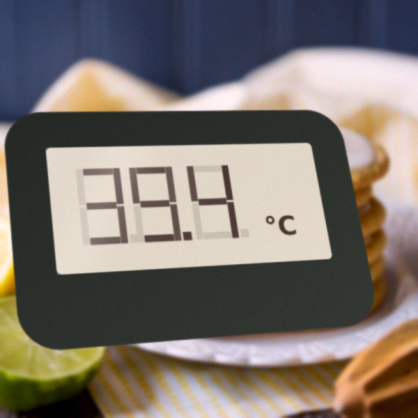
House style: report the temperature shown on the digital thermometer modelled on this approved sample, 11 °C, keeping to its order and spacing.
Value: 39.4 °C
